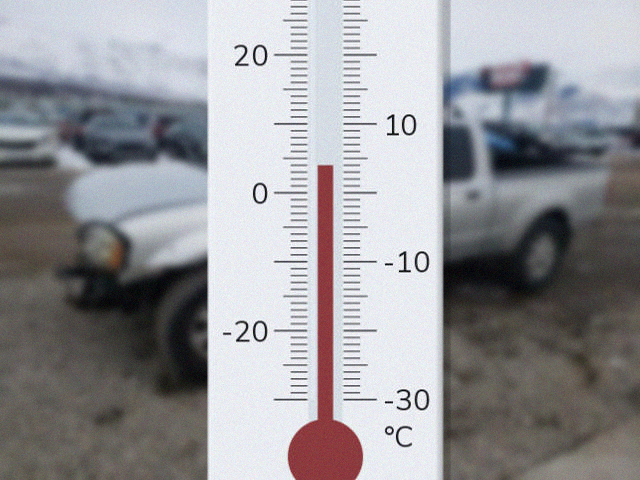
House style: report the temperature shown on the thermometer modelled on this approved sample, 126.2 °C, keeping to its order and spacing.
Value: 4 °C
